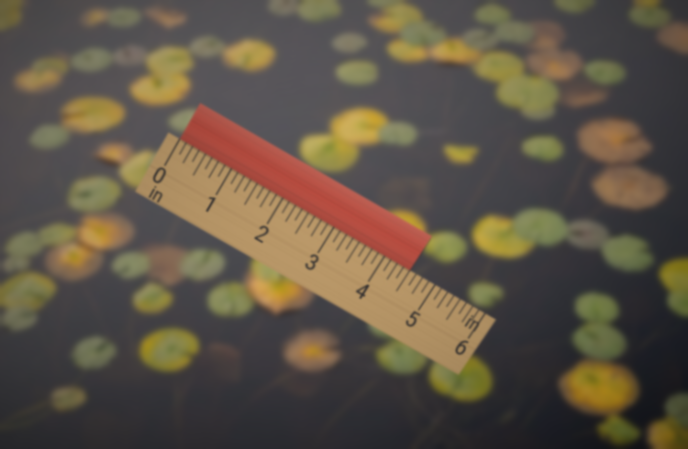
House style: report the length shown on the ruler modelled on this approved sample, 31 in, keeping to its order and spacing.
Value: 4.5 in
